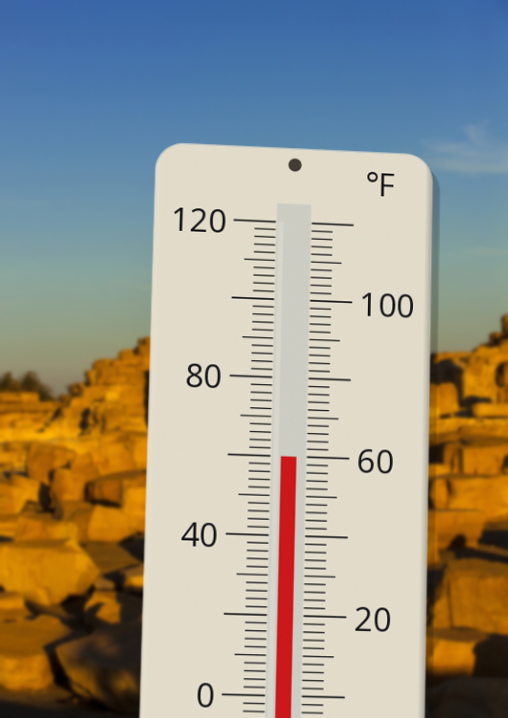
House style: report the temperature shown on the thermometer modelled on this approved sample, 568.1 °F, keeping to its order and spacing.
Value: 60 °F
